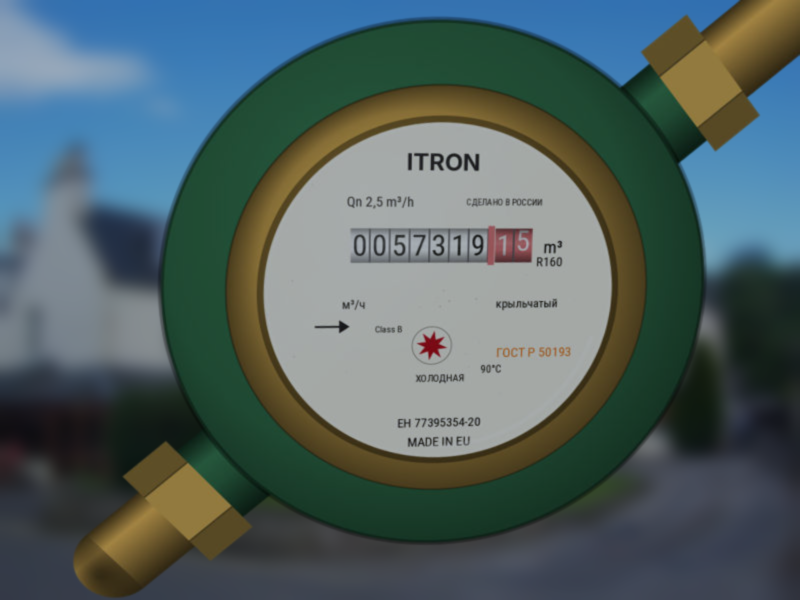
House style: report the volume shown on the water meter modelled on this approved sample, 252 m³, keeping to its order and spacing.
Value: 57319.15 m³
